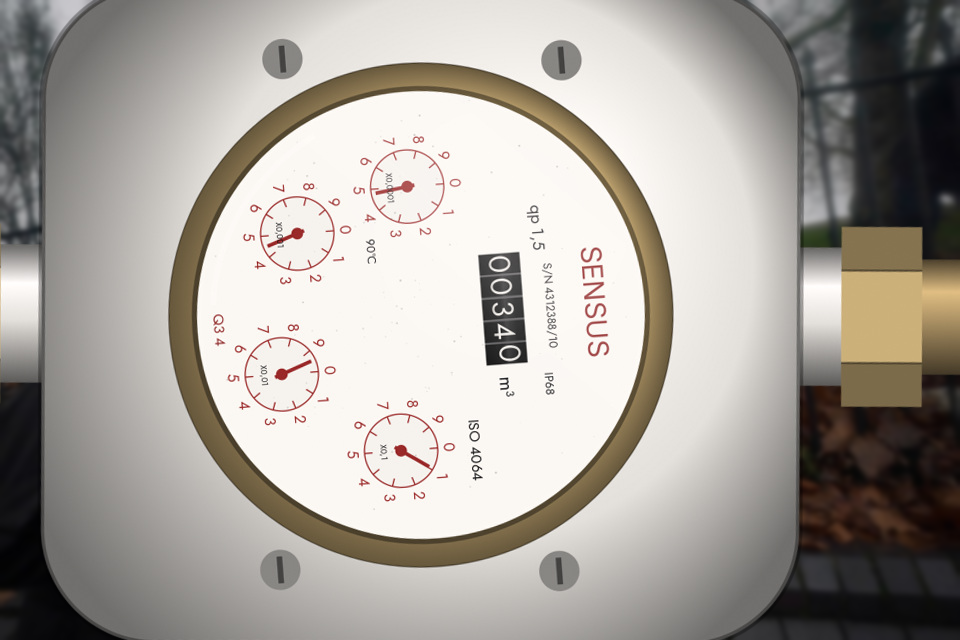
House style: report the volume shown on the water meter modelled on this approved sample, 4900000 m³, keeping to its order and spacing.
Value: 340.0944 m³
